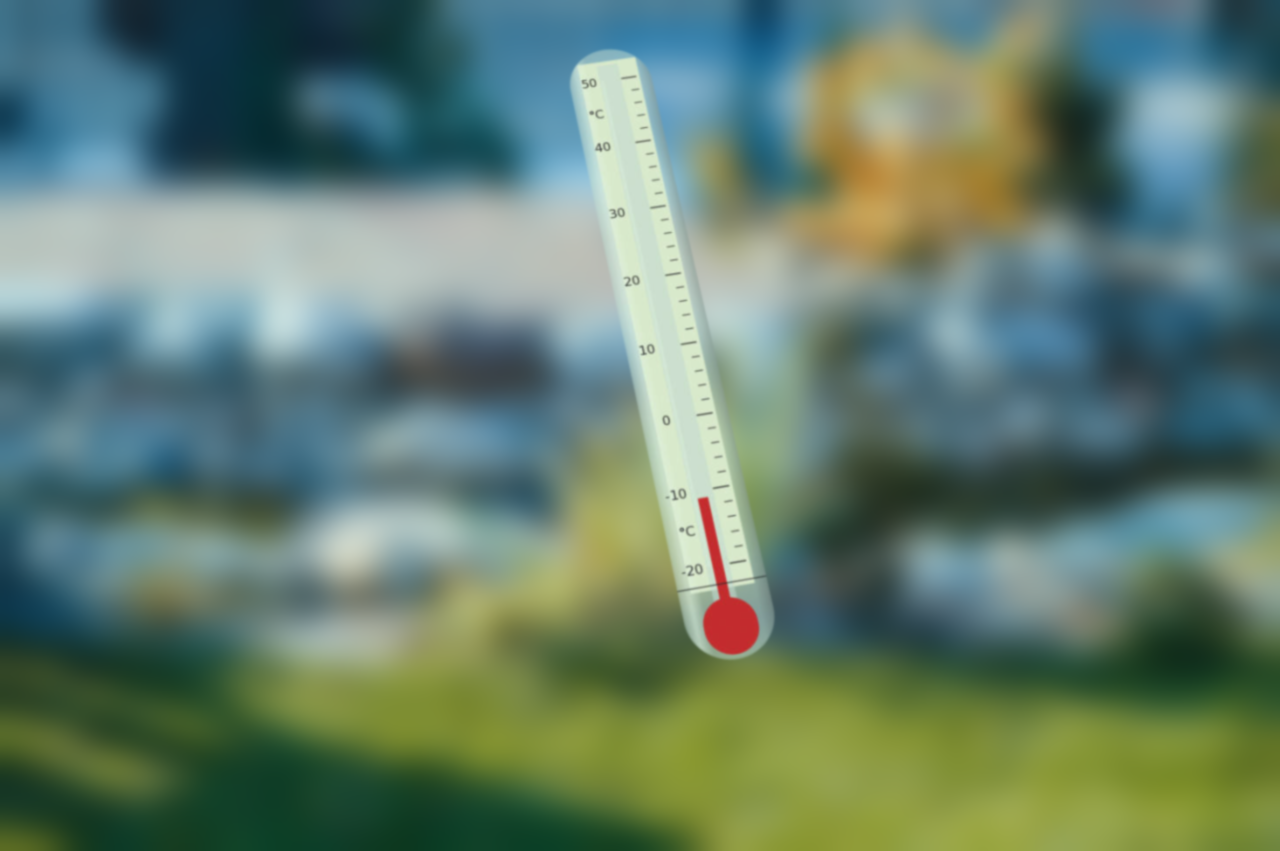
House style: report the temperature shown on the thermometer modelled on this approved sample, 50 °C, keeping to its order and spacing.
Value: -11 °C
